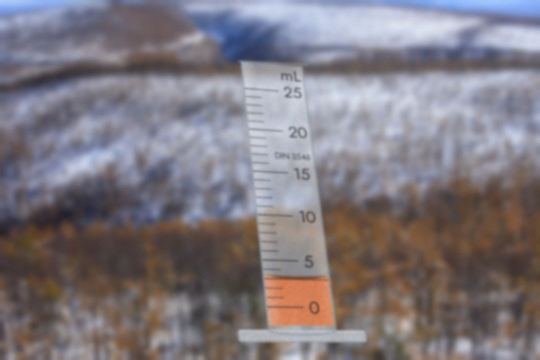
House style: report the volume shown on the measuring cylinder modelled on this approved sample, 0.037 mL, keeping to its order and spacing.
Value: 3 mL
